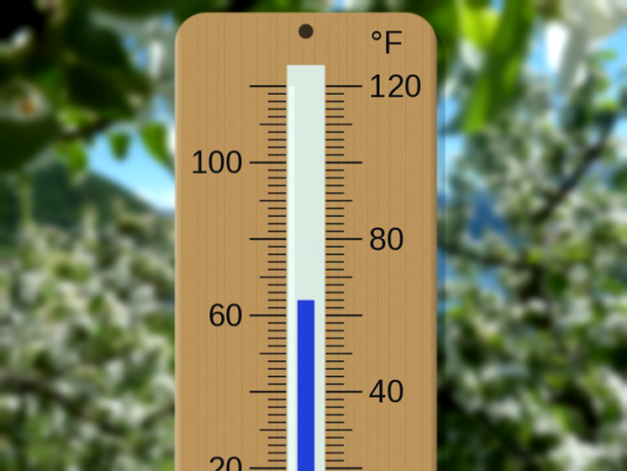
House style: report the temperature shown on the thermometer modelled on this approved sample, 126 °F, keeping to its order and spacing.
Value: 64 °F
